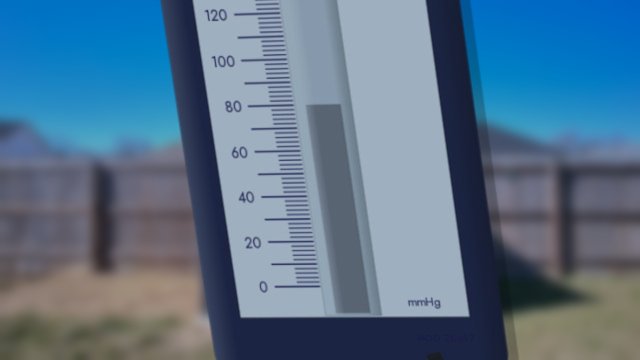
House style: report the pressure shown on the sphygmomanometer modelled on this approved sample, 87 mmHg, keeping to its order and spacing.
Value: 80 mmHg
